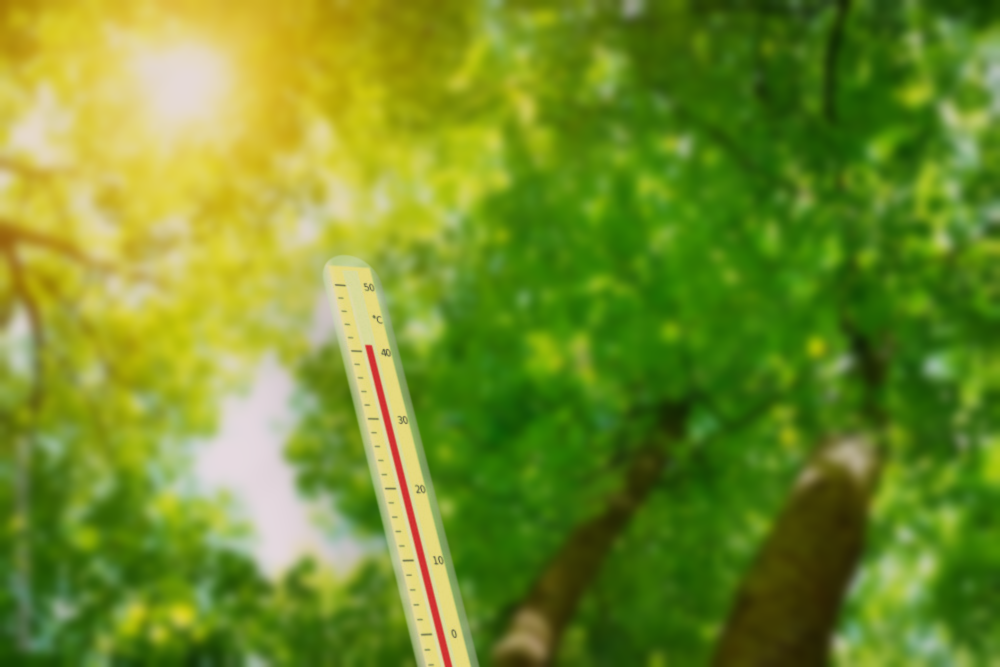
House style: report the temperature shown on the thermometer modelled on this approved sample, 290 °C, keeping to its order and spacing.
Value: 41 °C
